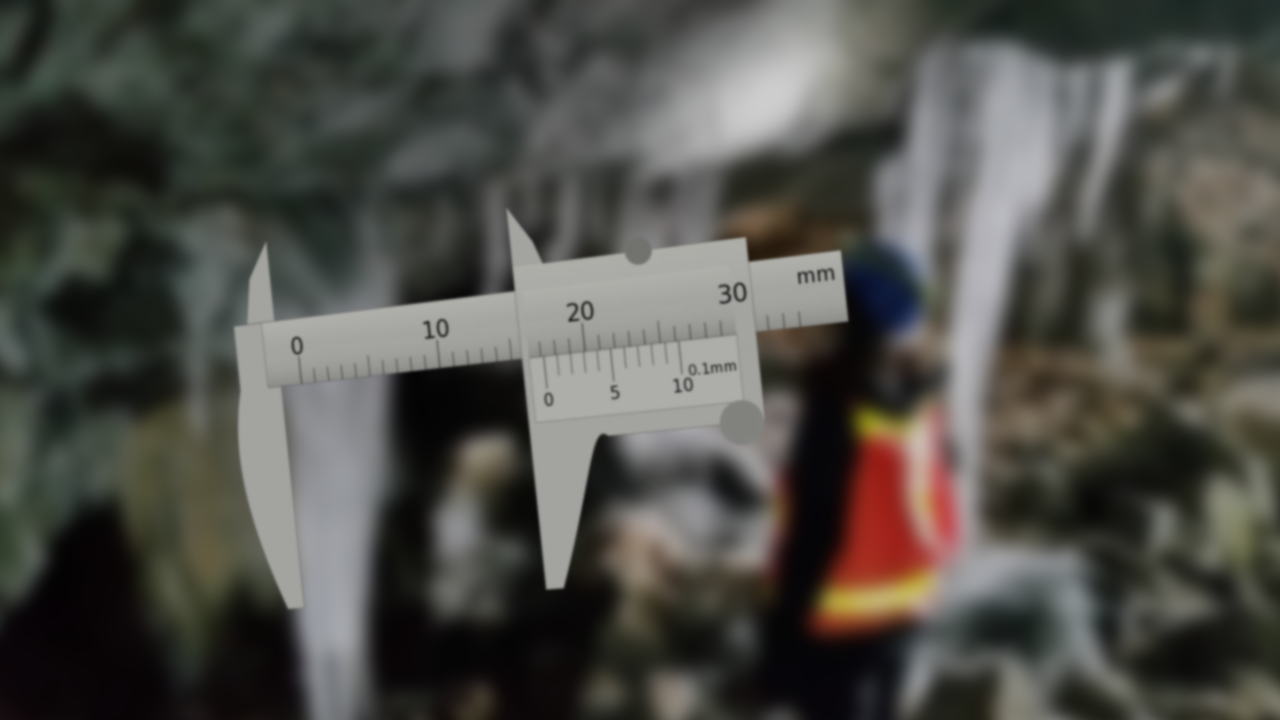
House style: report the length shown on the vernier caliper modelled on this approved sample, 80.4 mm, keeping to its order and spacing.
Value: 17.2 mm
